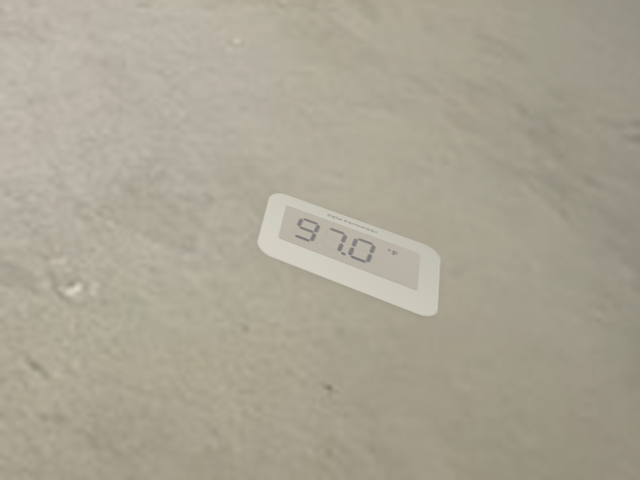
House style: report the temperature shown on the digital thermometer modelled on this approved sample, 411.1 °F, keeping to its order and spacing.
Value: 97.0 °F
